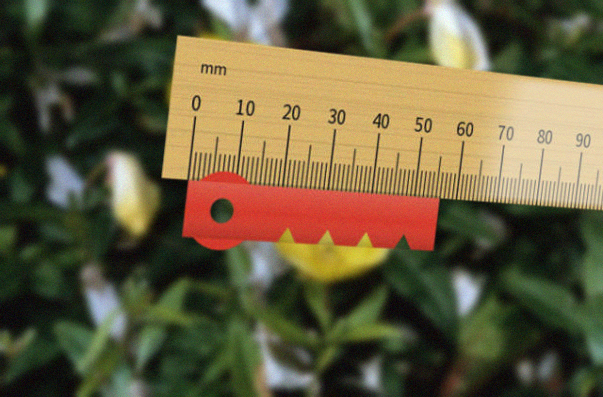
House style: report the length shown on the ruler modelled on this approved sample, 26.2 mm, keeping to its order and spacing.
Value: 56 mm
